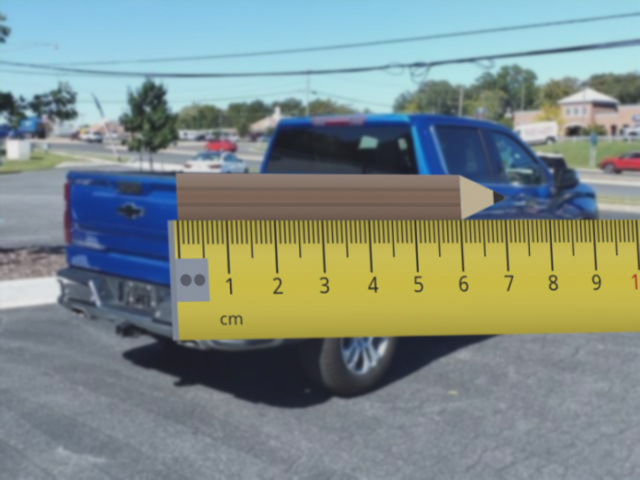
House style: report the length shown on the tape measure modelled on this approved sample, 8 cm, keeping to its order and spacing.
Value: 7 cm
